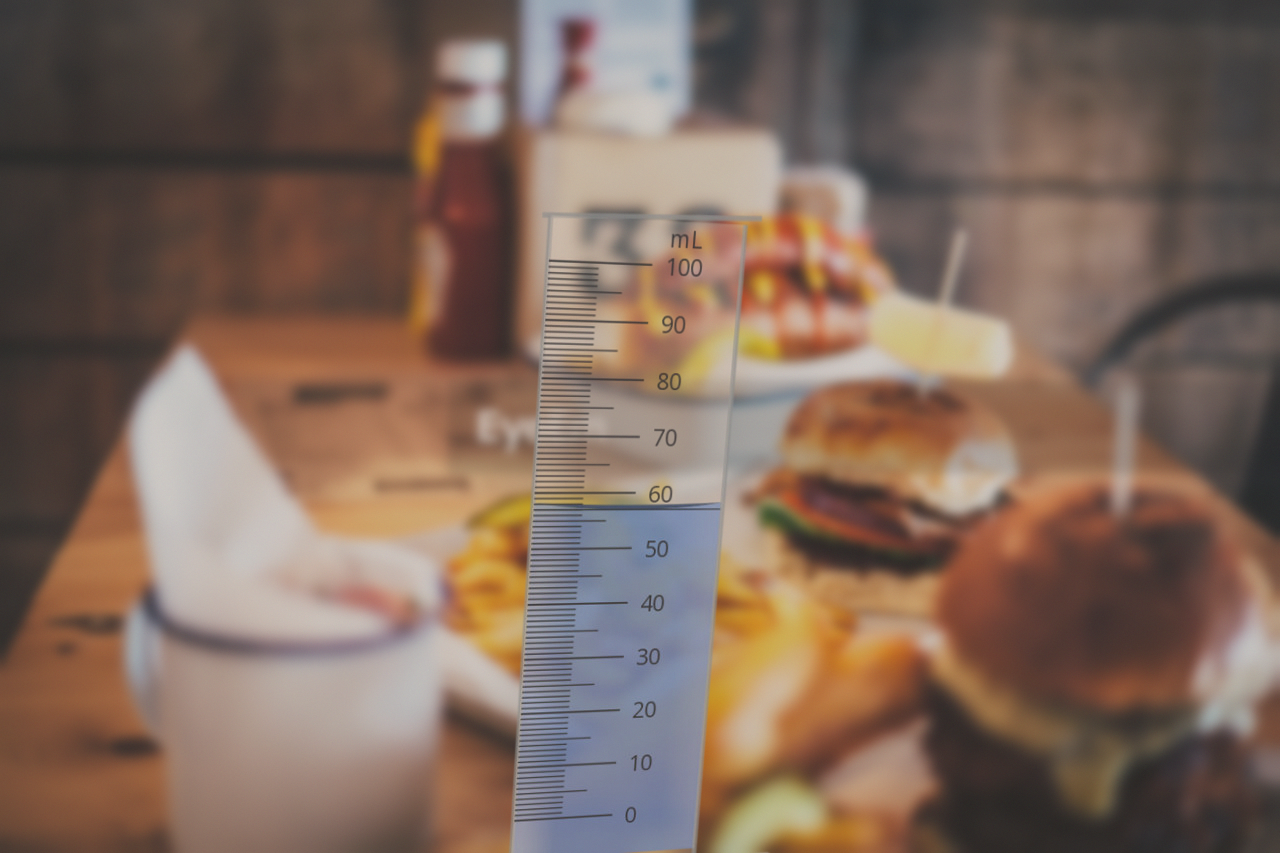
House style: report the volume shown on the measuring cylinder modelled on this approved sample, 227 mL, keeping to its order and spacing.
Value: 57 mL
